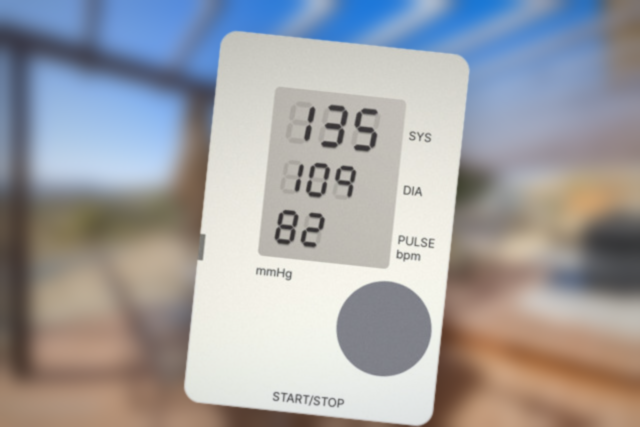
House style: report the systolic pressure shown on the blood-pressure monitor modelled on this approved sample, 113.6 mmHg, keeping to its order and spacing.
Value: 135 mmHg
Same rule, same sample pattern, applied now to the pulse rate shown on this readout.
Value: 82 bpm
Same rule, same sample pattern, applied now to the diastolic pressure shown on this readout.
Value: 109 mmHg
